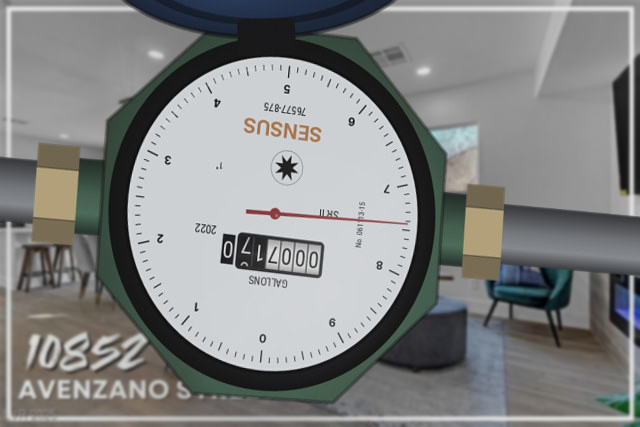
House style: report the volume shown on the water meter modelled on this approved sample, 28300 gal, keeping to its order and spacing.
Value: 7167.4 gal
